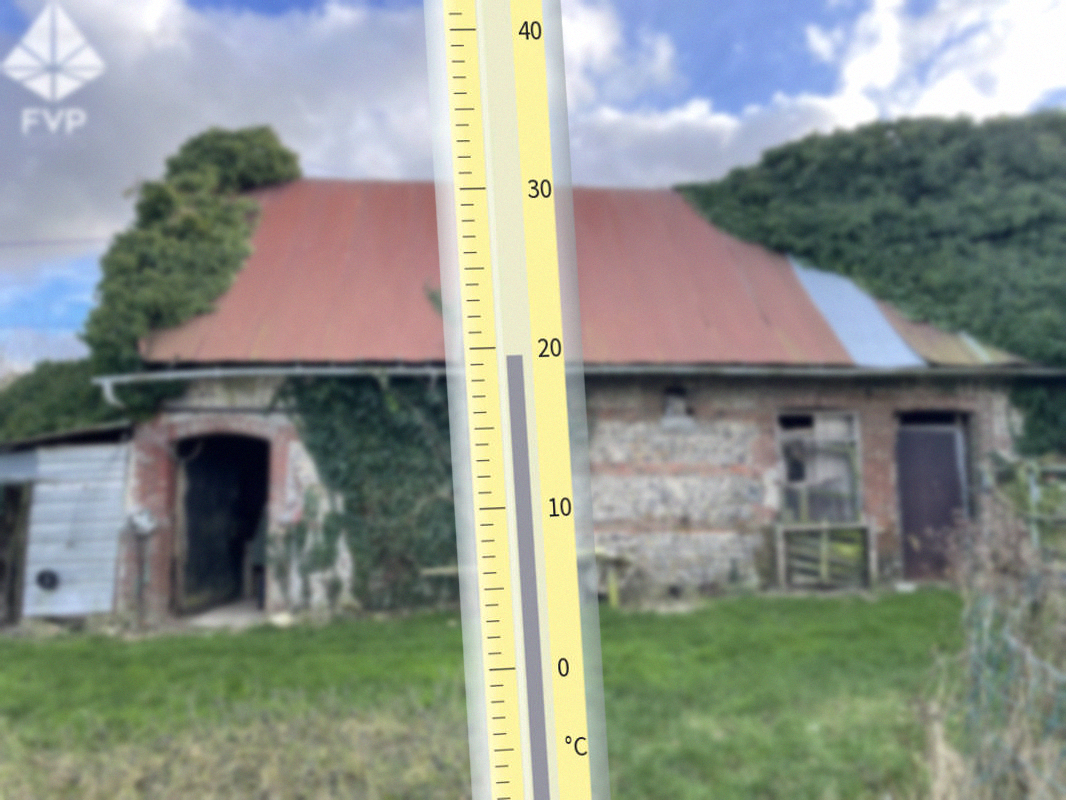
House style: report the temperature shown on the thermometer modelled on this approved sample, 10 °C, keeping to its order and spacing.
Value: 19.5 °C
